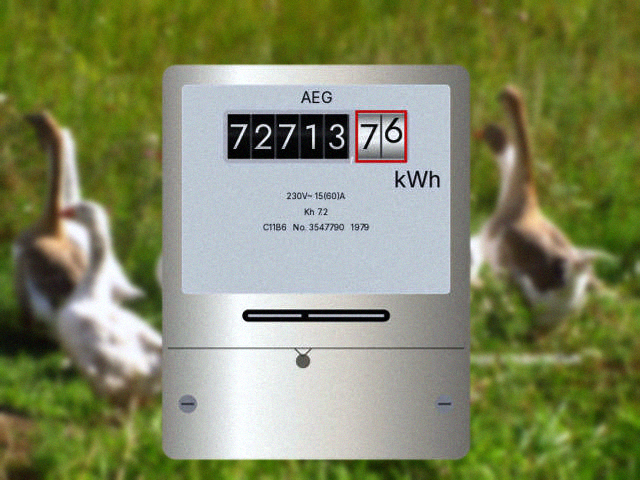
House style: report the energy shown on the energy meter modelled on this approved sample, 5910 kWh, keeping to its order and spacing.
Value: 72713.76 kWh
